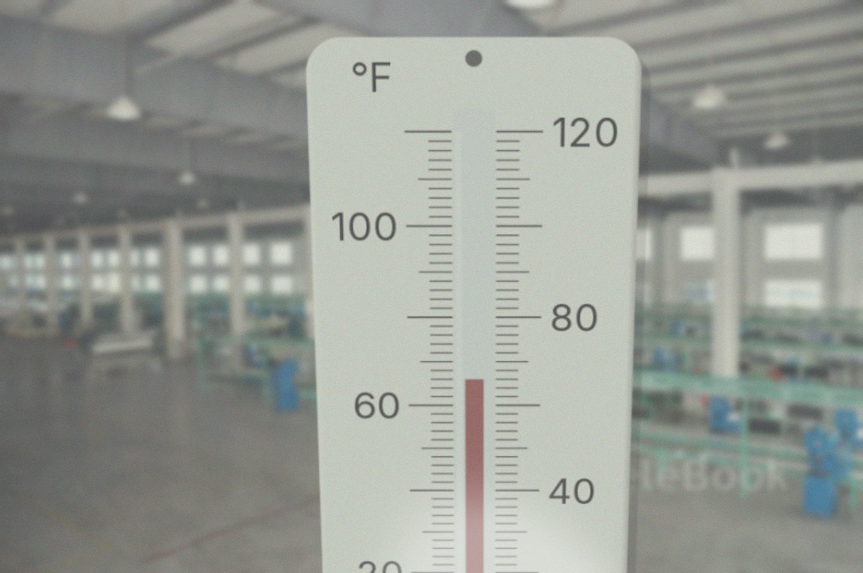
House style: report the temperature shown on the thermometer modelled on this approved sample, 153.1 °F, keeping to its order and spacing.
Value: 66 °F
